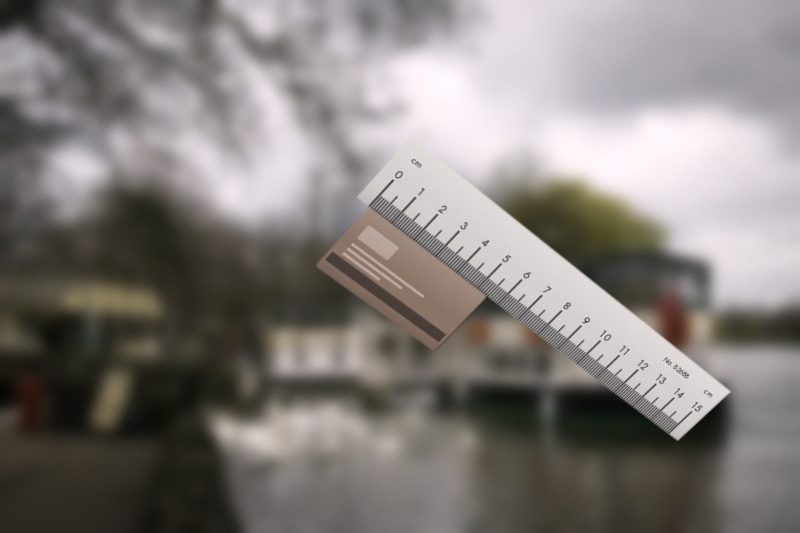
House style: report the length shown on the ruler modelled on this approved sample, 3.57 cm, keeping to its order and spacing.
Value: 5.5 cm
